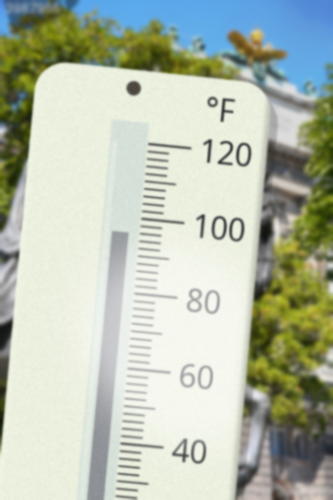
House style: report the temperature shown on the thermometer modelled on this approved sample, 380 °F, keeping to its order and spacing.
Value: 96 °F
